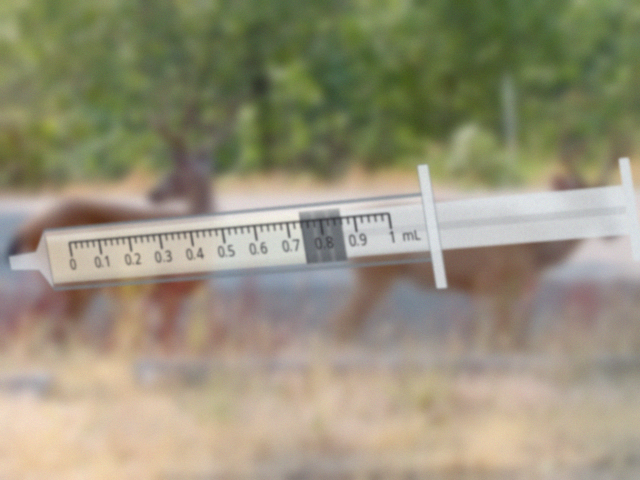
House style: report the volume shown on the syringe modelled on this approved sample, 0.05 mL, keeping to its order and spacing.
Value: 0.74 mL
